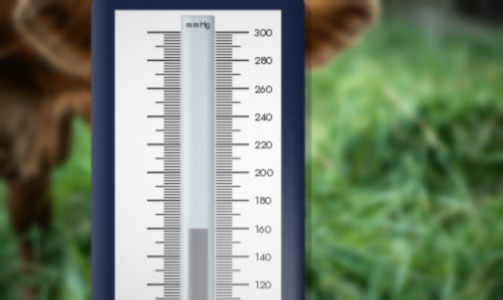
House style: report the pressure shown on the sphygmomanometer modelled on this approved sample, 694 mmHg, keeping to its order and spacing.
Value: 160 mmHg
